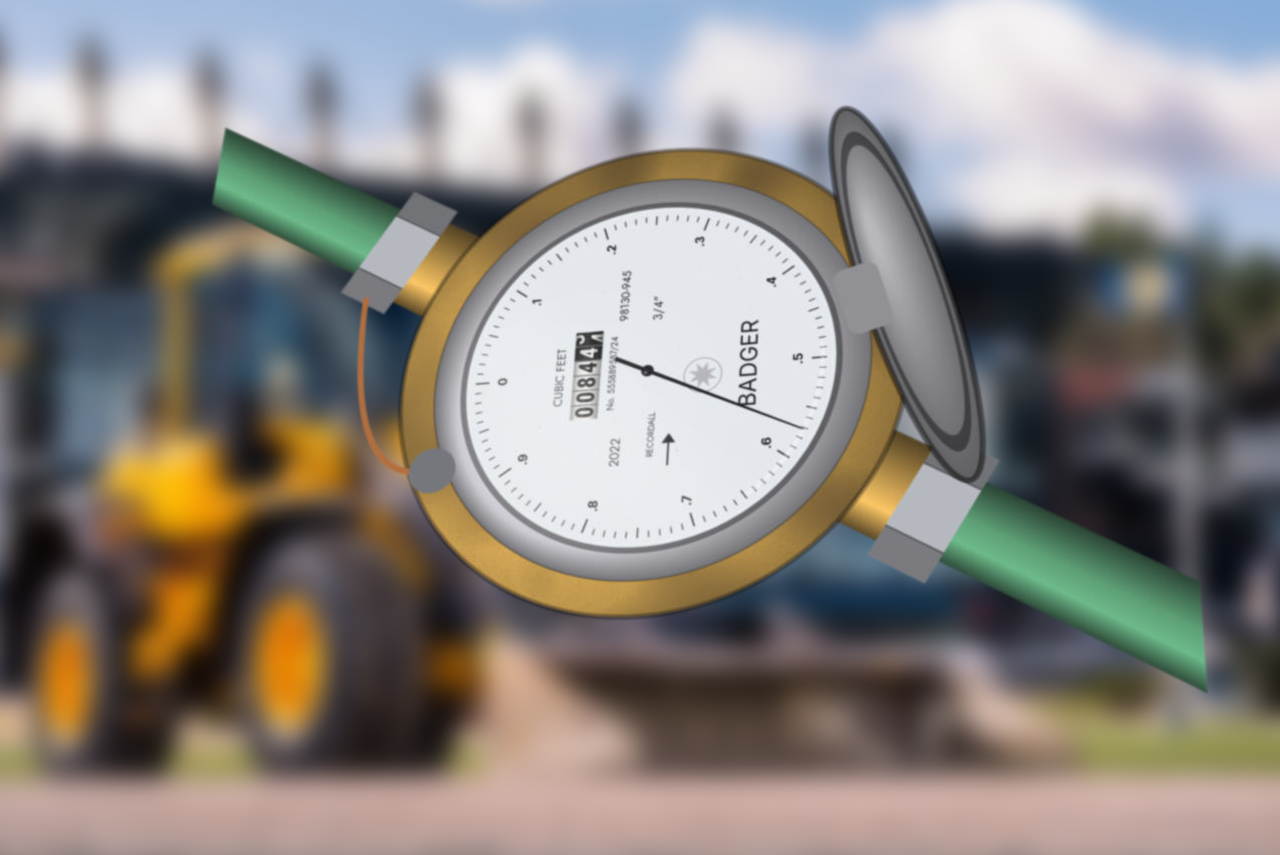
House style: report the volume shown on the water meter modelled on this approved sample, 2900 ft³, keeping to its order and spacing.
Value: 8443.57 ft³
